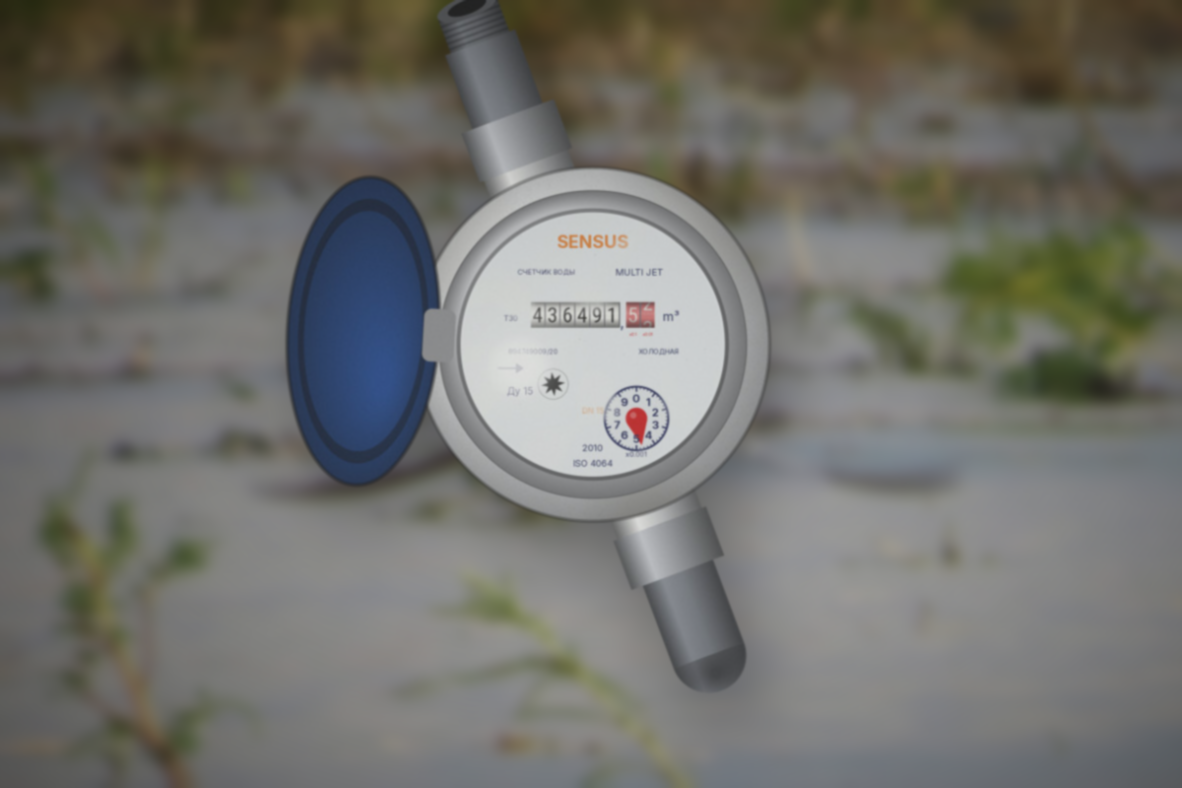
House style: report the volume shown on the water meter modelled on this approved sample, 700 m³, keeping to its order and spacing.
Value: 436491.524 m³
